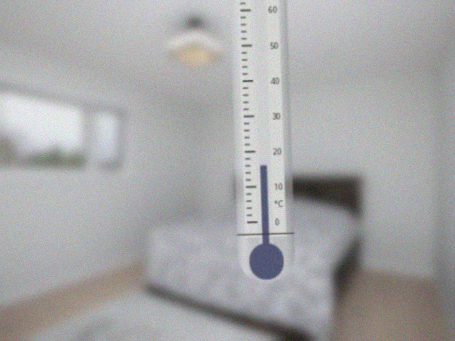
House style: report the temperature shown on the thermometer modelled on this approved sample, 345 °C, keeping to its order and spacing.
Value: 16 °C
